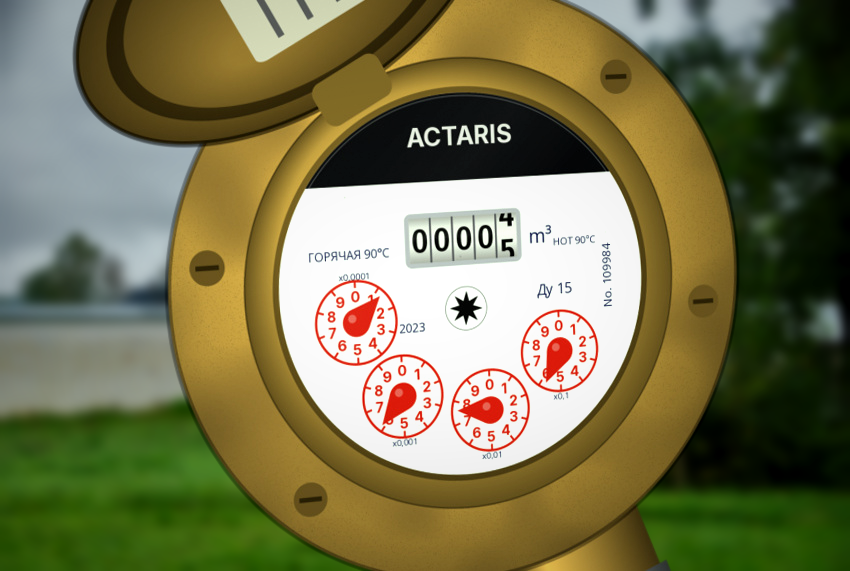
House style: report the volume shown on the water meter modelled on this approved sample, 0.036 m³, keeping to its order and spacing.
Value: 4.5761 m³
